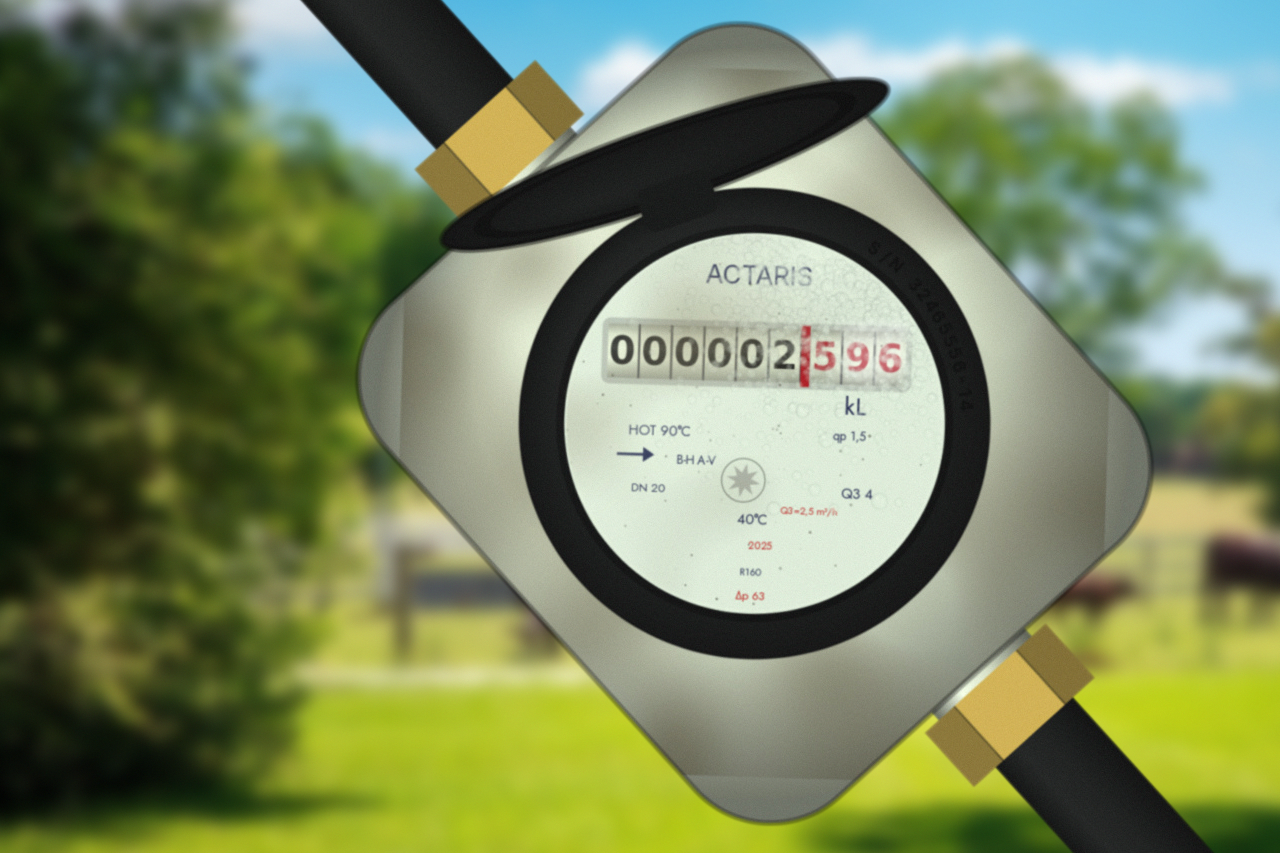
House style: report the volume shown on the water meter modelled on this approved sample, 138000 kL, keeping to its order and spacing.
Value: 2.596 kL
